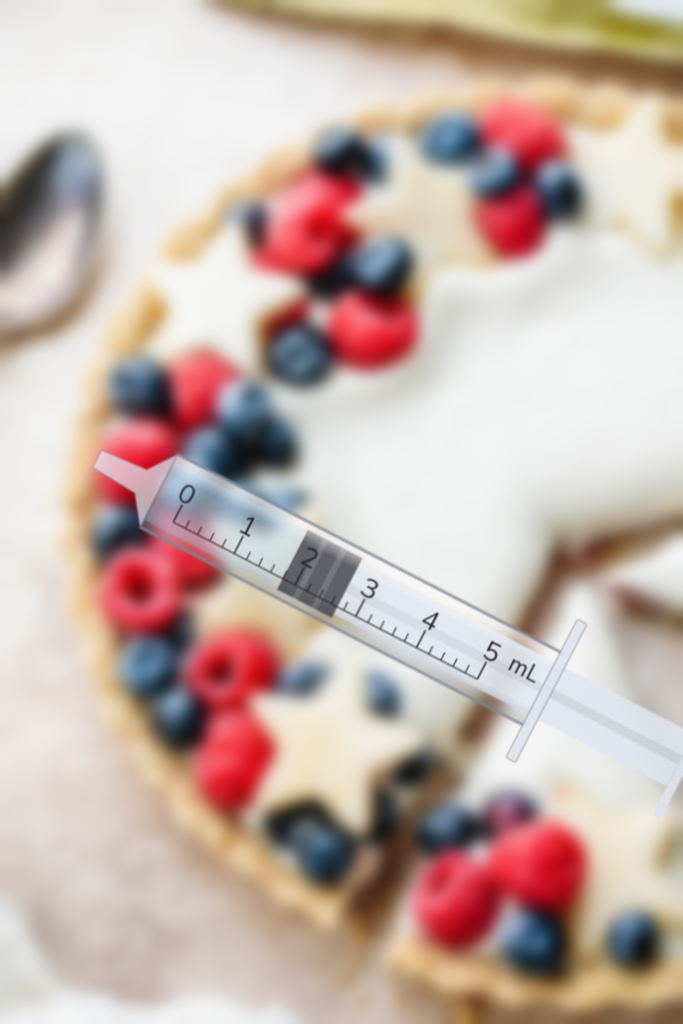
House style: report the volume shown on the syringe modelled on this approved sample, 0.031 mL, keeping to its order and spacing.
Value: 1.8 mL
